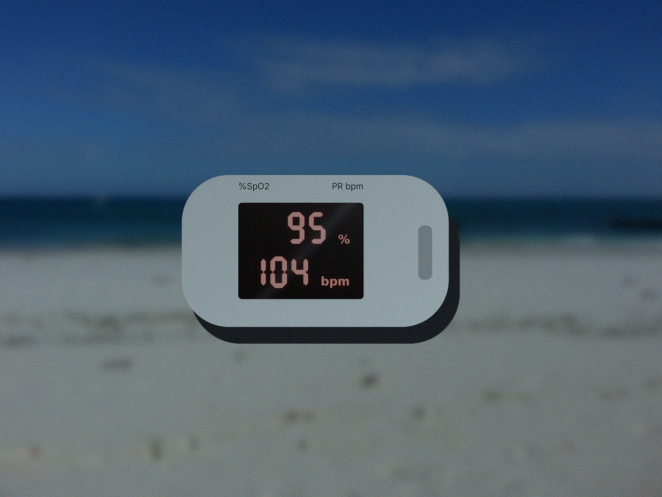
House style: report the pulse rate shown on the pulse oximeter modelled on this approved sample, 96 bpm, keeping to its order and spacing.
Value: 104 bpm
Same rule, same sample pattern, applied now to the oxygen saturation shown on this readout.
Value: 95 %
